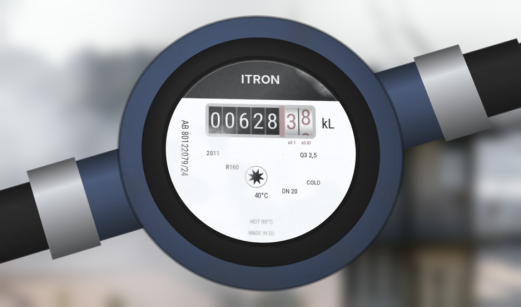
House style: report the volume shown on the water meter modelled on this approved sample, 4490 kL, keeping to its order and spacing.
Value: 628.38 kL
